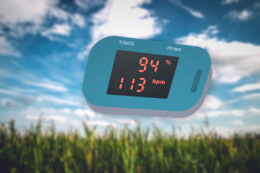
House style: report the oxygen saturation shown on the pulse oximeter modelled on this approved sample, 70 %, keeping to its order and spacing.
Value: 94 %
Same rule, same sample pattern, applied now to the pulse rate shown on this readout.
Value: 113 bpm
